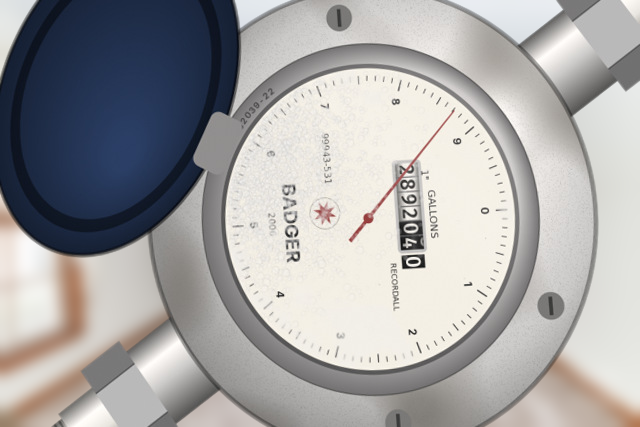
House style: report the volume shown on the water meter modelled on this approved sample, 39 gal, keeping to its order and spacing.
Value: 2892038.7 gal
